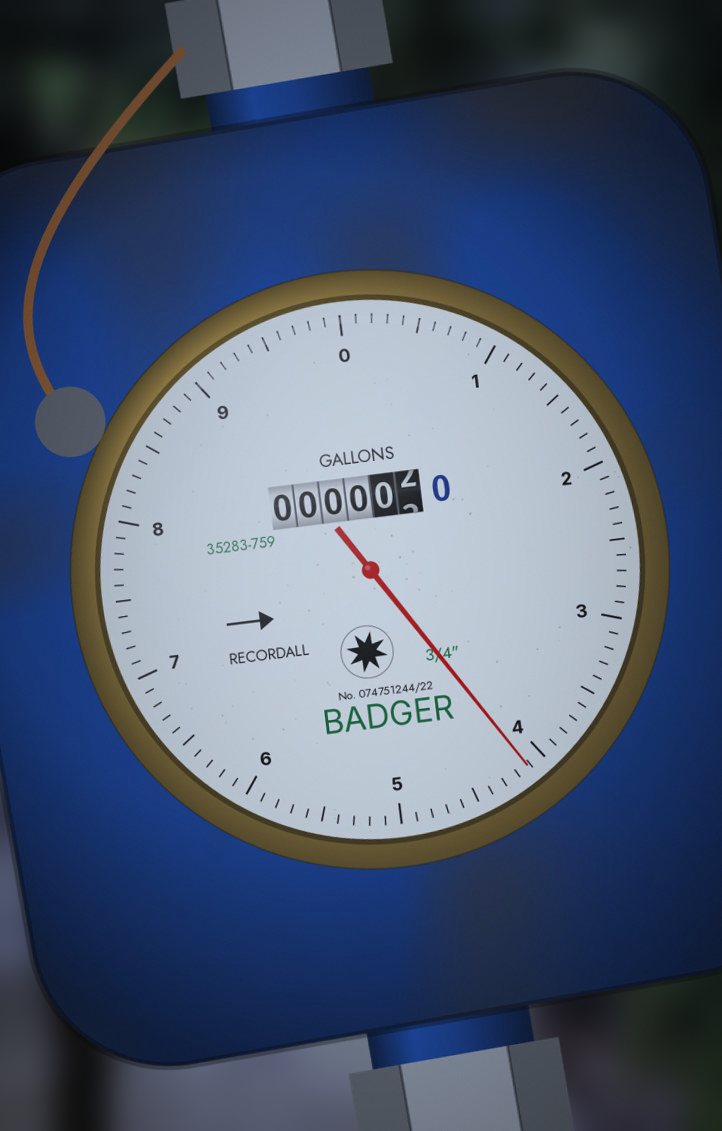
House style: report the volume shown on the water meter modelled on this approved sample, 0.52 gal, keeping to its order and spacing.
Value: 24.1 gal
